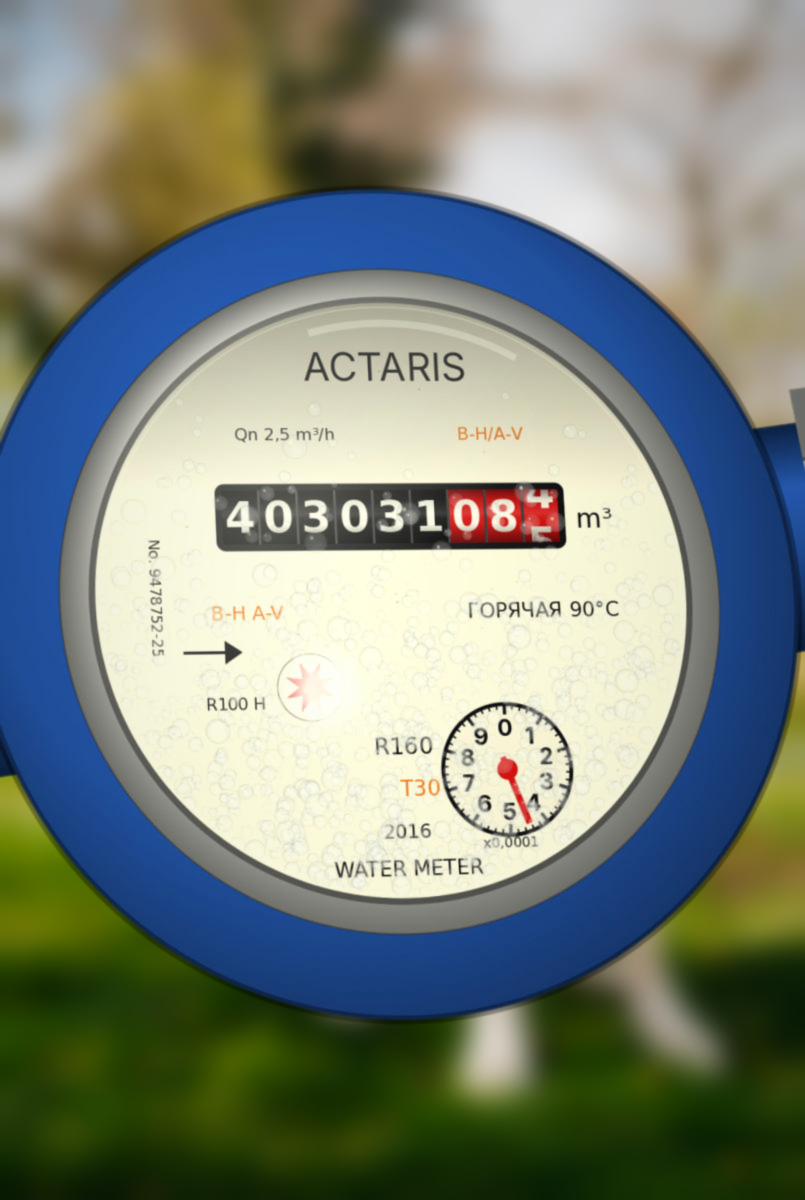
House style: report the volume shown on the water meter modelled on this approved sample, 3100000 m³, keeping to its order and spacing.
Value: 403031.0844 m³
